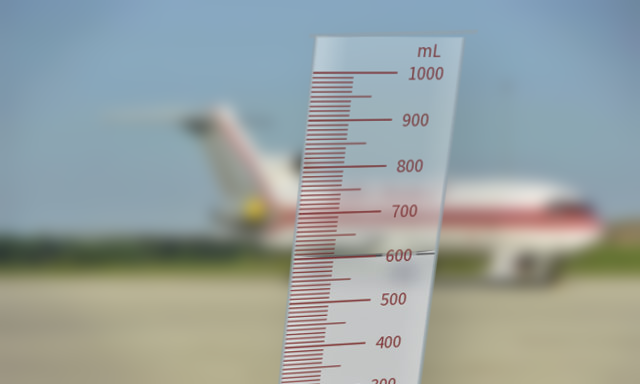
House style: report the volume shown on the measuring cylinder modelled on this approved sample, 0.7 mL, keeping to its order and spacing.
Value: 600 mL
